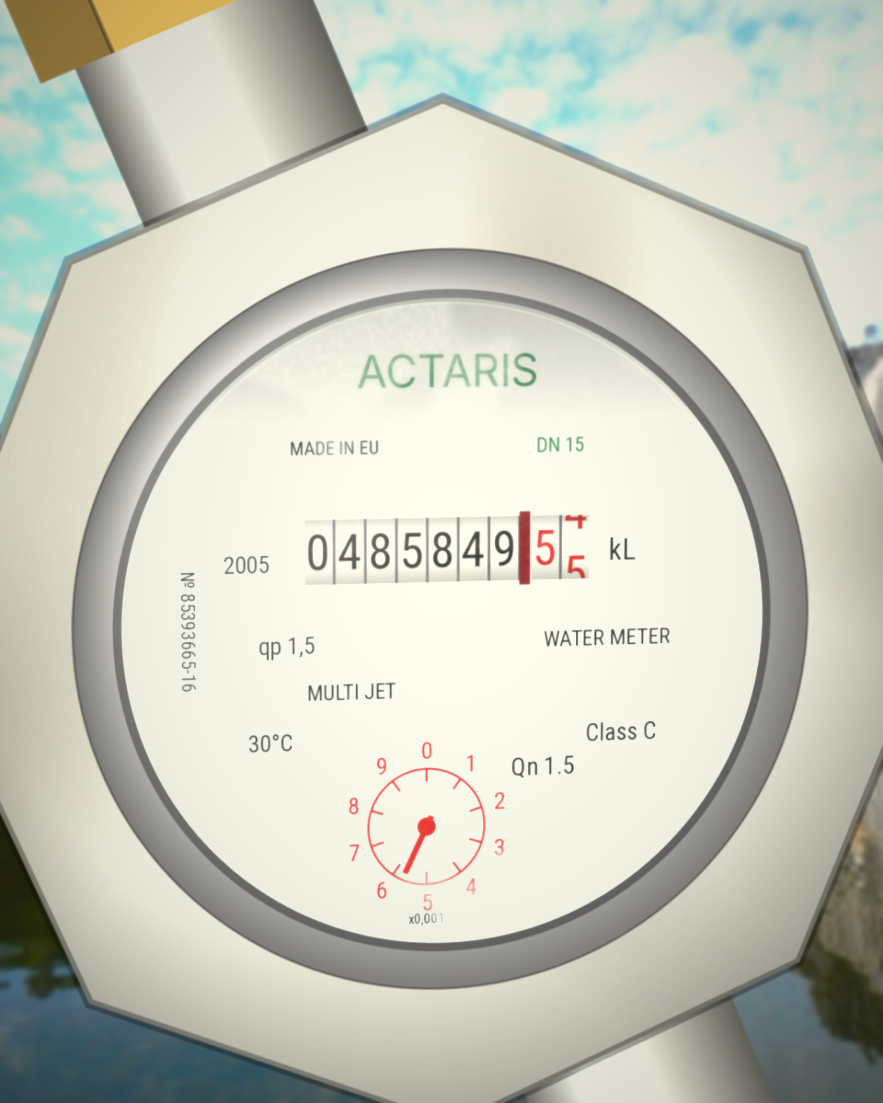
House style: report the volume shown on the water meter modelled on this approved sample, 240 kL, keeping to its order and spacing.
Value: 485849.545 kL
